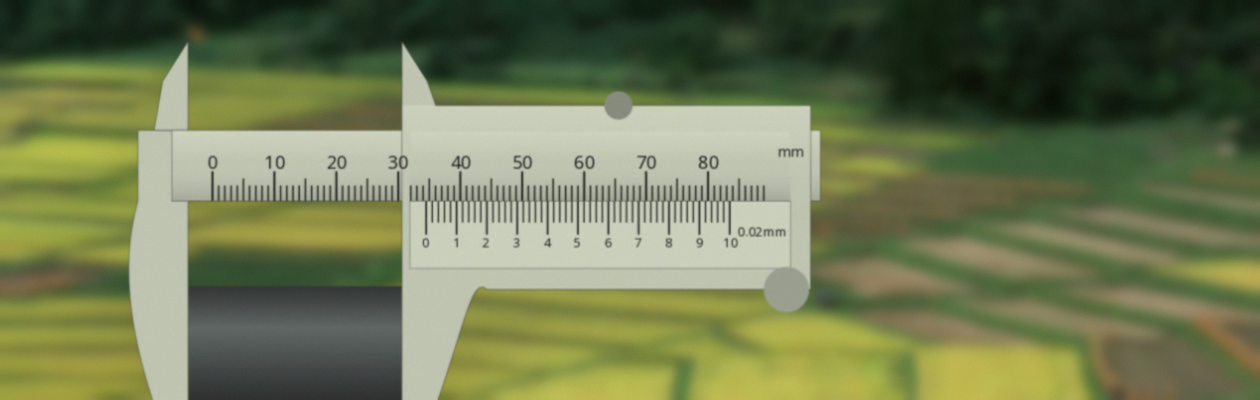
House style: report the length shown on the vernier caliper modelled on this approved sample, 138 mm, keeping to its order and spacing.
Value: 34.5 mm
